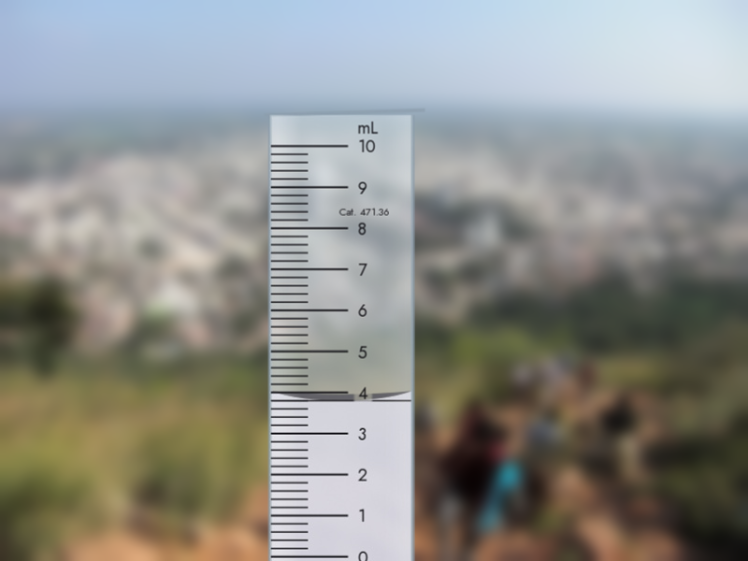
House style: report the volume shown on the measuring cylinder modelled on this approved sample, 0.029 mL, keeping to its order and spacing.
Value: 3.8 mL
